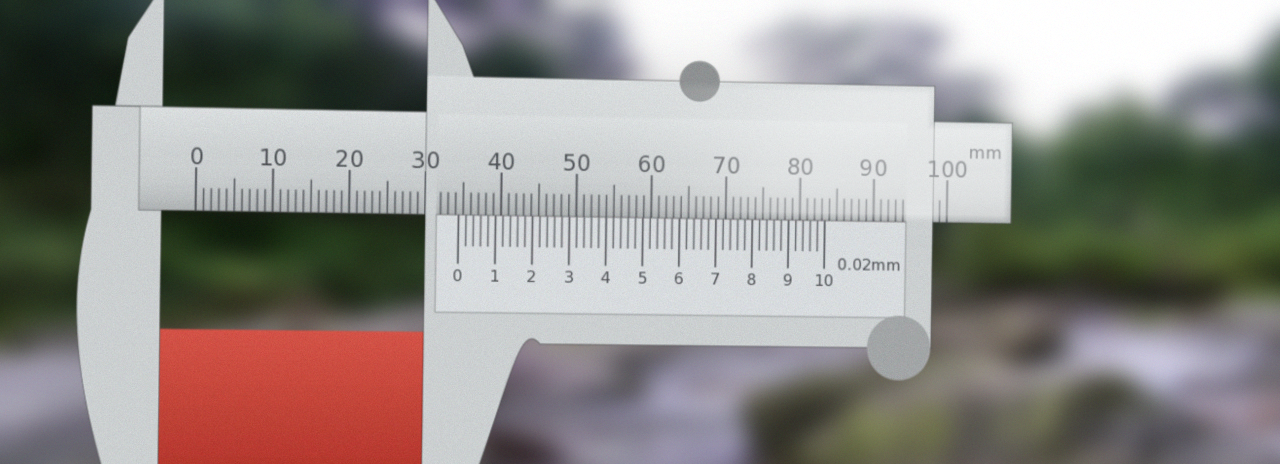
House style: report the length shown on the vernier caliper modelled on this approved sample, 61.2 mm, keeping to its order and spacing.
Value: 34.4 mm
